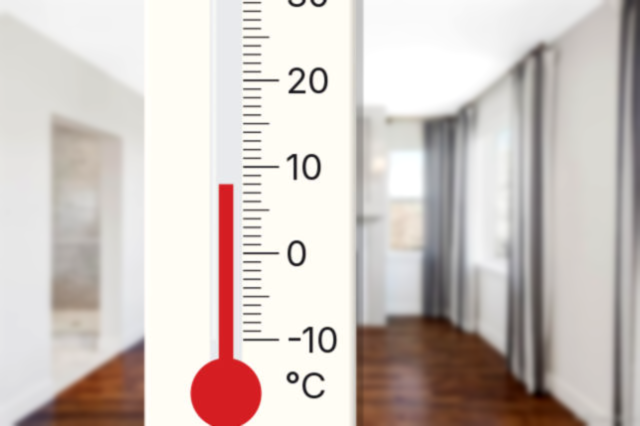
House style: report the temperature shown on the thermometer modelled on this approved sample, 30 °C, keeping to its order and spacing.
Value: 8 °C
